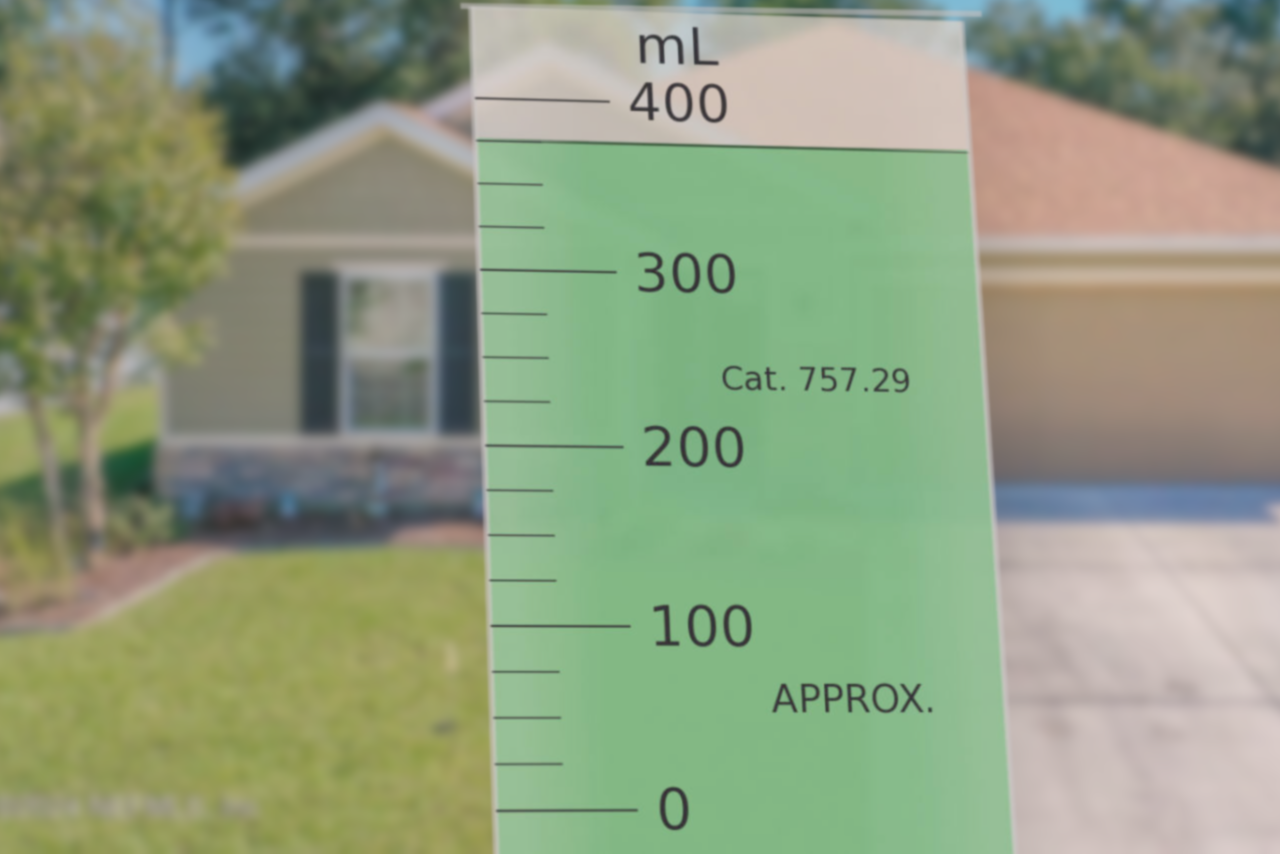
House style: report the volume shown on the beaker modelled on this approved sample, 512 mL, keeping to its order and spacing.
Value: 375 mL
